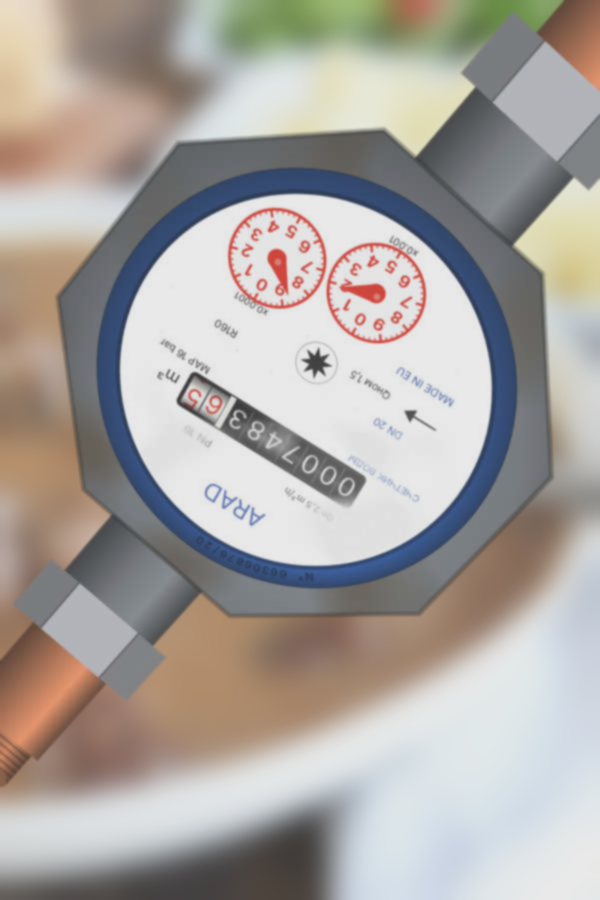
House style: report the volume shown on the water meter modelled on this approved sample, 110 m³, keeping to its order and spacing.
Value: 7483.6518 m³
